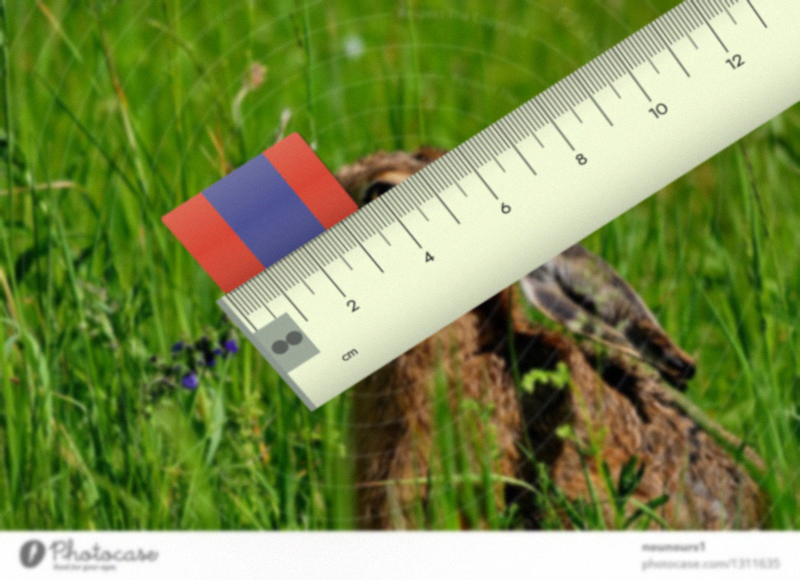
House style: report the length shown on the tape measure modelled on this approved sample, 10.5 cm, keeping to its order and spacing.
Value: 3.5 cm
